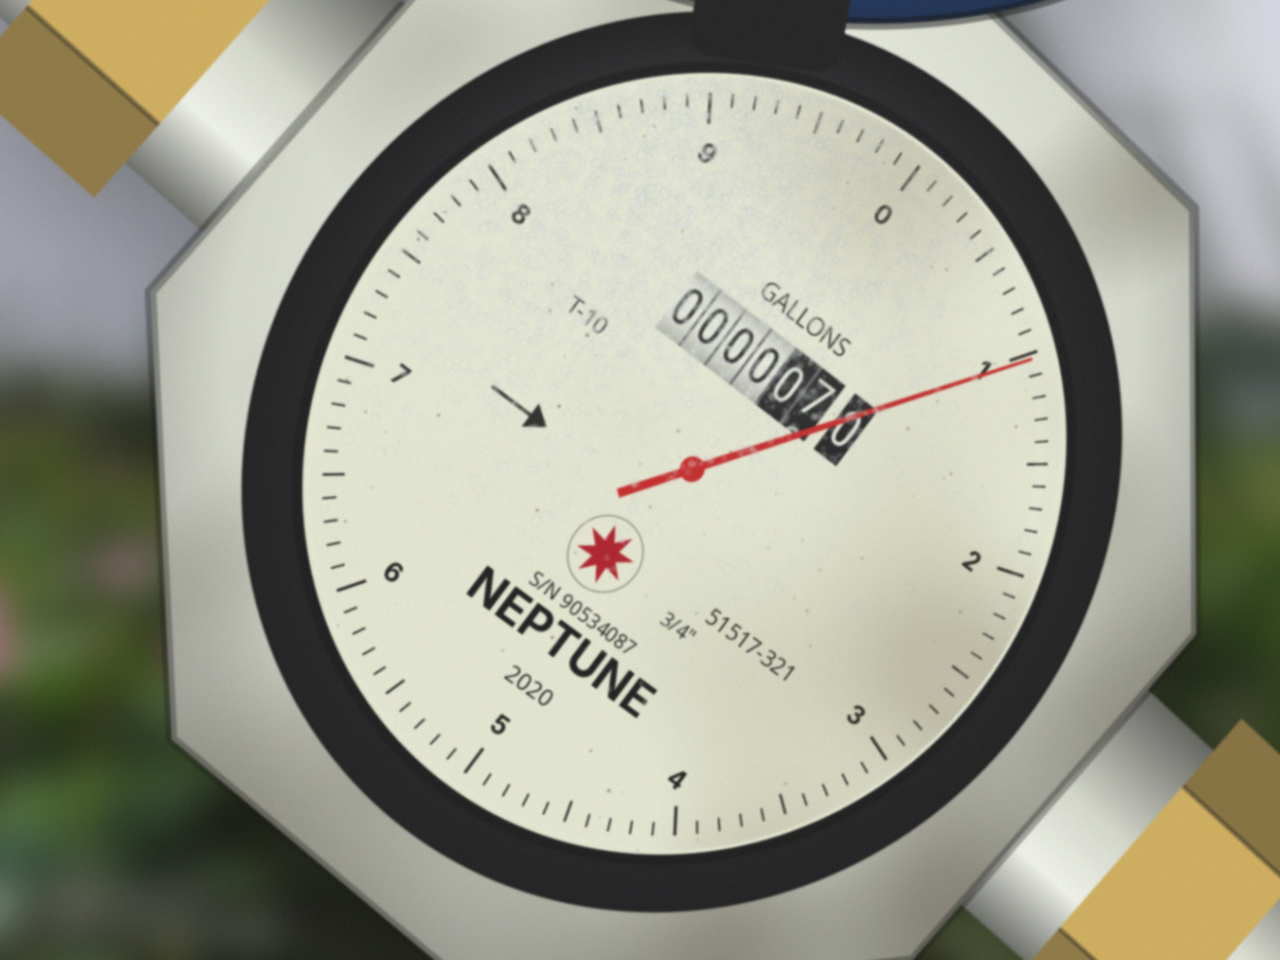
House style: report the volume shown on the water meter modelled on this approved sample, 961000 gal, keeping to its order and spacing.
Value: 71.0 gal
